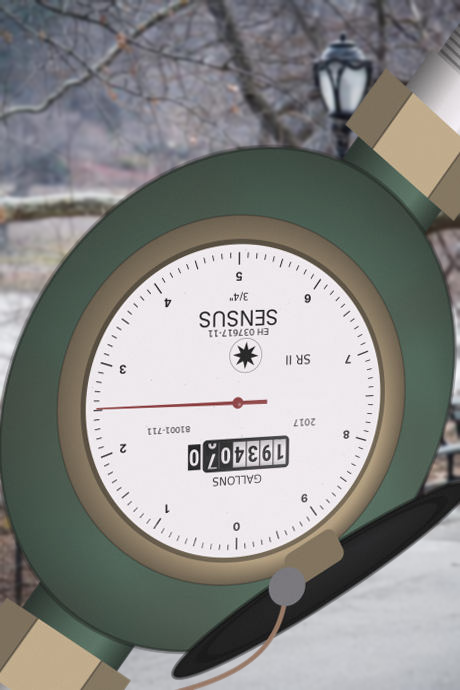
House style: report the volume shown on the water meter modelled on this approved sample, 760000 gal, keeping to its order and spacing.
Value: 1934072.5 gal
